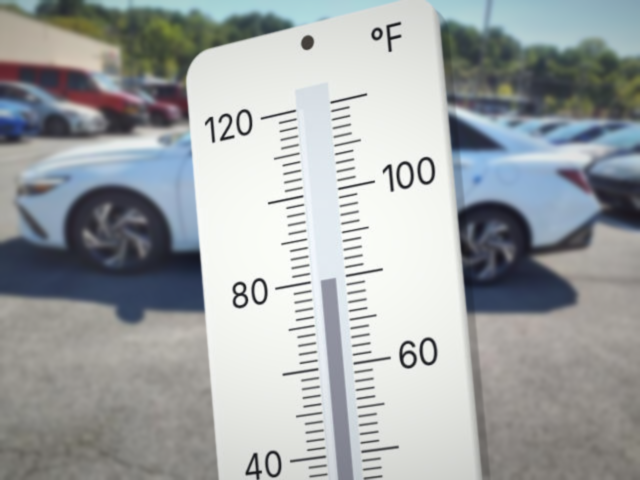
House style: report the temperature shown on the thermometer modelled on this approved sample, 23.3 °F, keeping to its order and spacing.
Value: 80 °F
